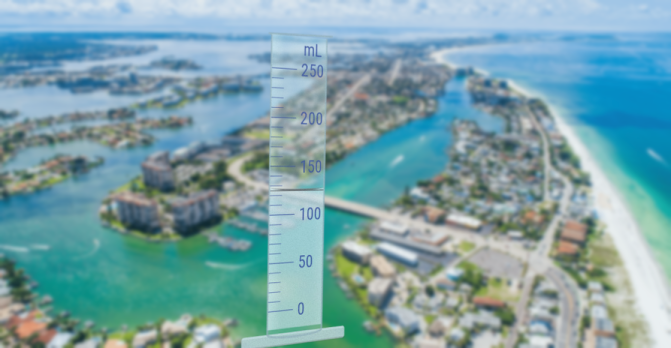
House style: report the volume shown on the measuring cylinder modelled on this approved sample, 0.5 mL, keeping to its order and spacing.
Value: 125 mL
